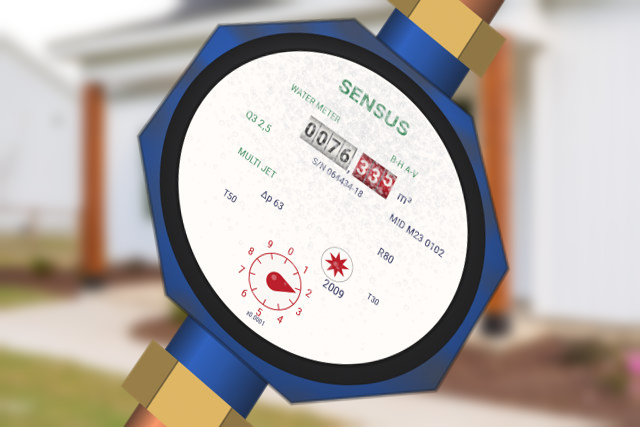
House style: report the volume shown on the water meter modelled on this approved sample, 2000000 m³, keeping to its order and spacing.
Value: 76.3352 m³
